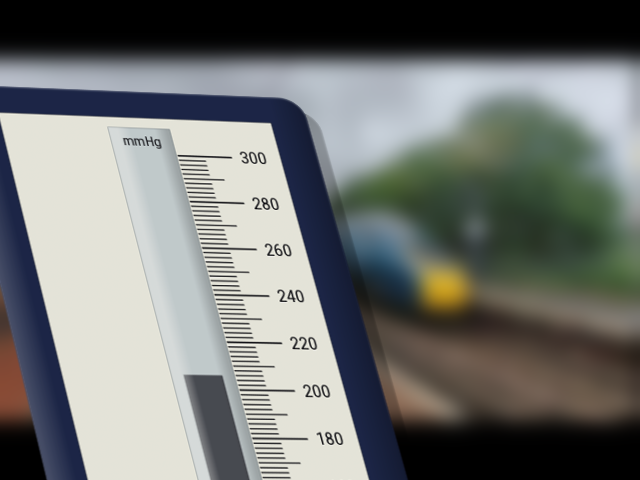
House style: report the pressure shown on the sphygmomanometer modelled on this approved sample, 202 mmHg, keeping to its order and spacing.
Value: 206 mmHg
